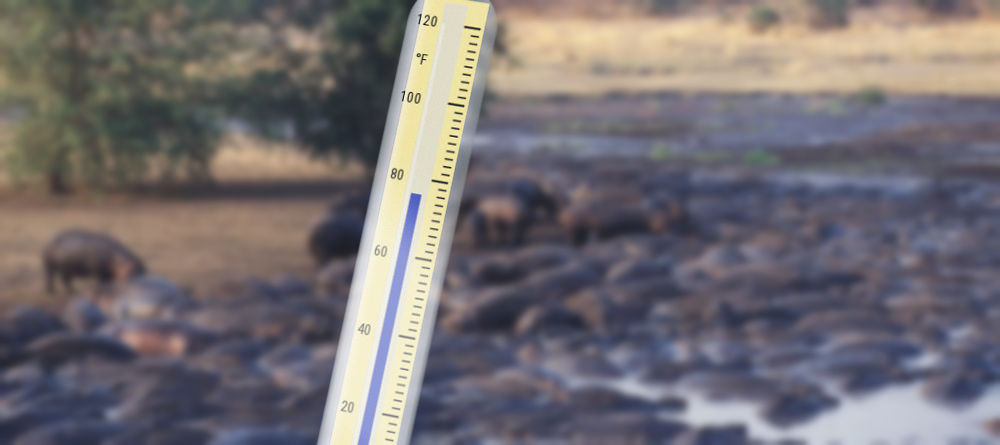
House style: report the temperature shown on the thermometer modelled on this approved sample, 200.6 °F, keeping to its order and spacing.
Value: 76 °F
